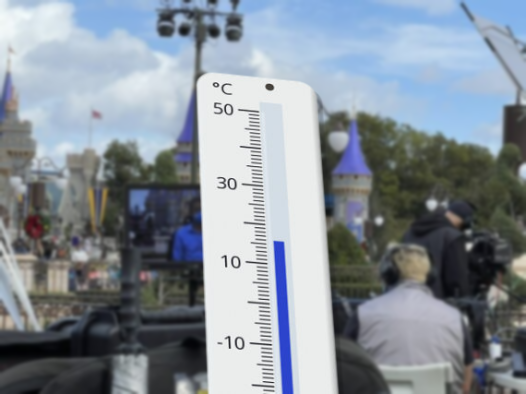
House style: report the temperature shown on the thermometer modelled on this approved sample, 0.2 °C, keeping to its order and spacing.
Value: 16 °C
